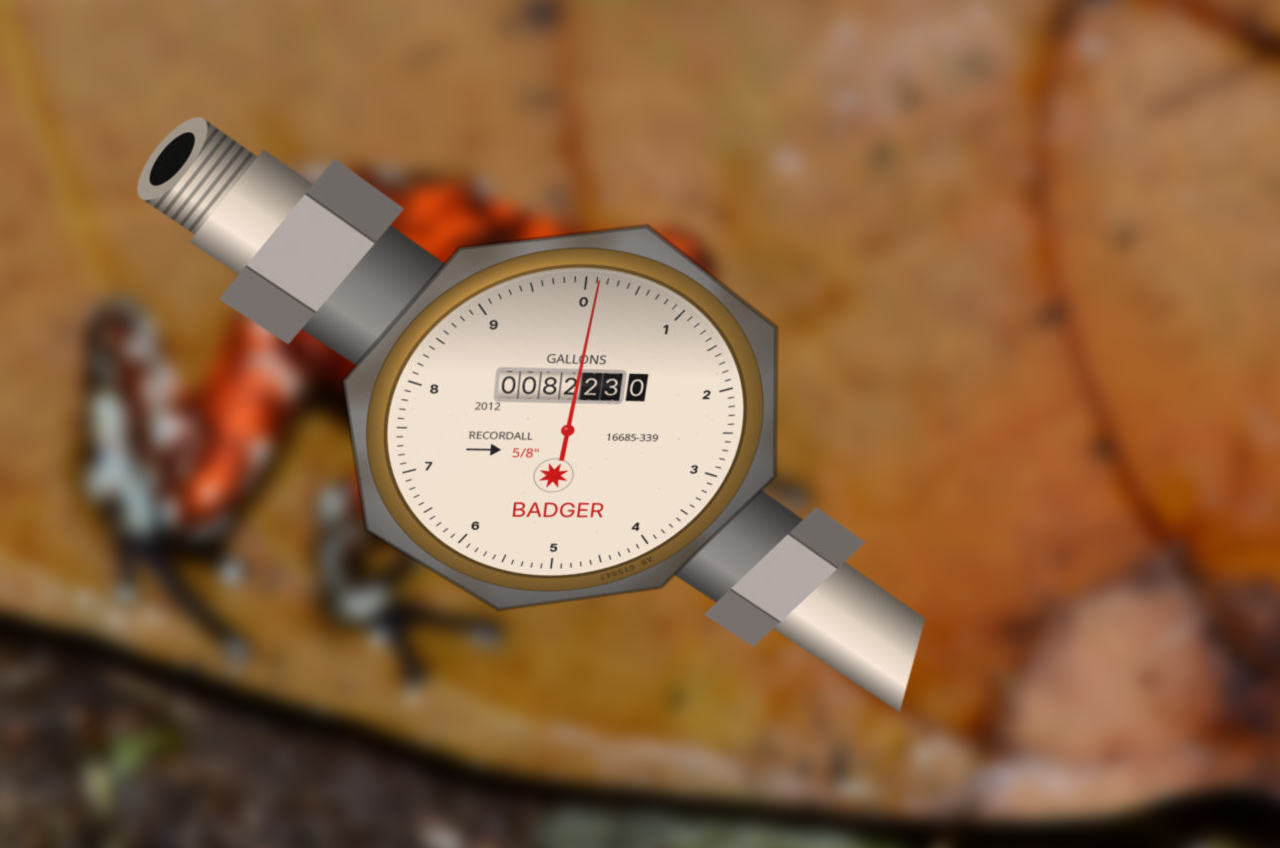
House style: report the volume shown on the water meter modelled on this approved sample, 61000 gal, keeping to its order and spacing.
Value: 82230.1 gal
